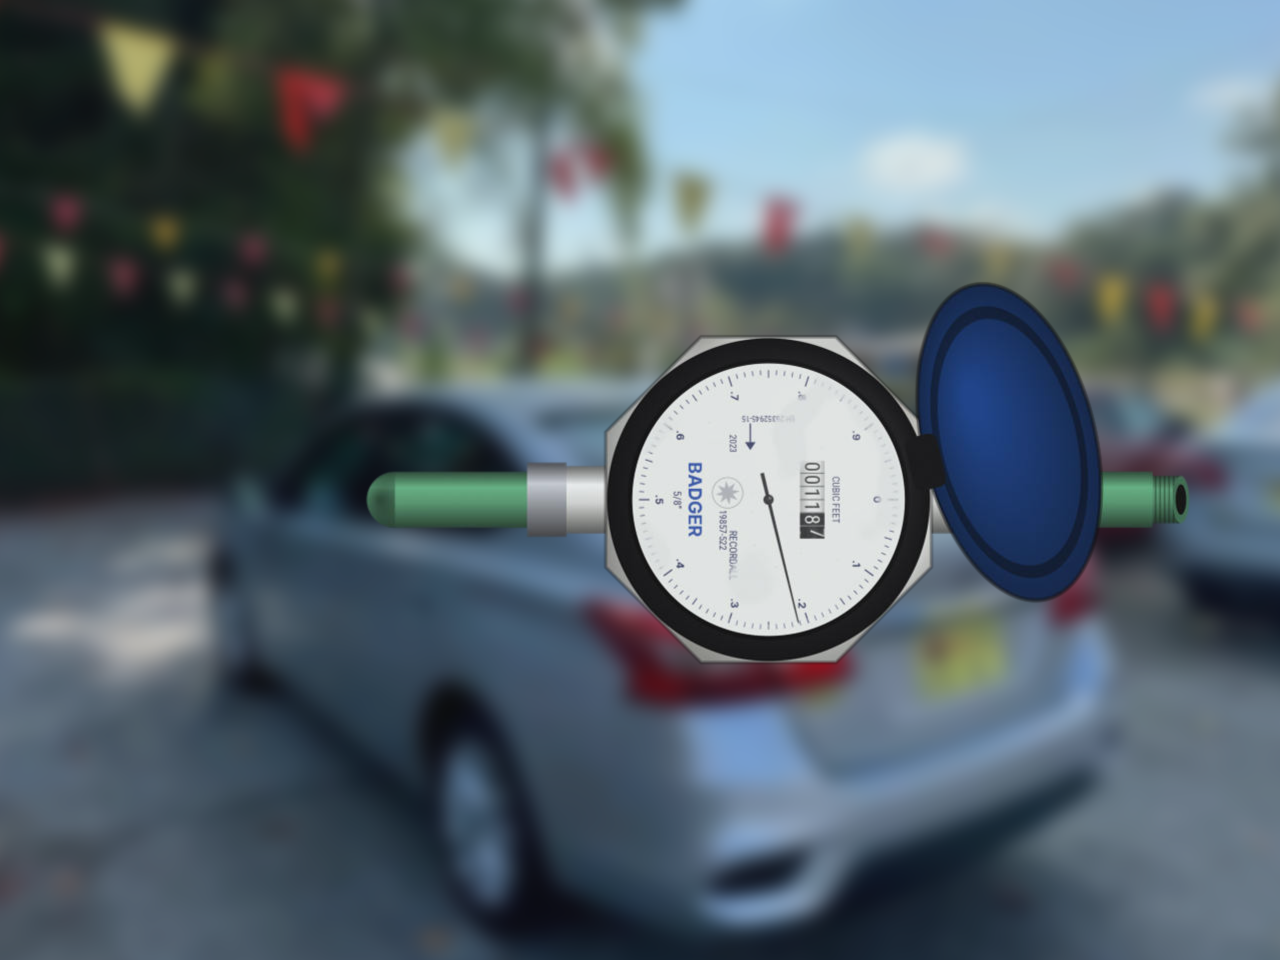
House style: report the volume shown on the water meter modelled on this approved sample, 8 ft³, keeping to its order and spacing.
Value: 1187.21 ft³
